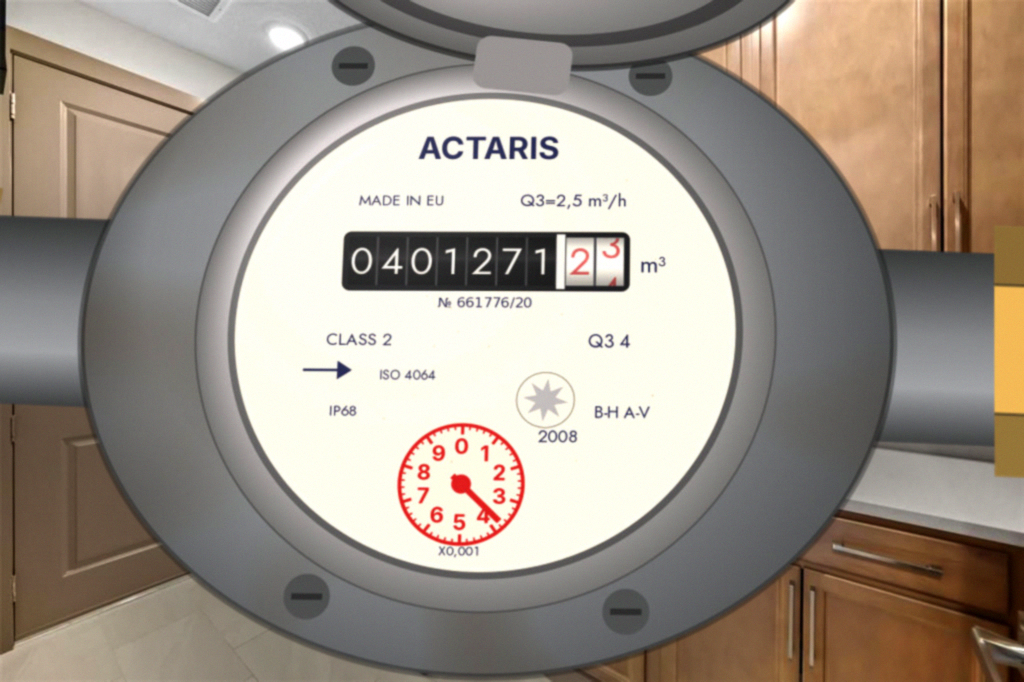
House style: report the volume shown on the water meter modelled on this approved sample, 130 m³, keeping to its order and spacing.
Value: 401271.233 m³
